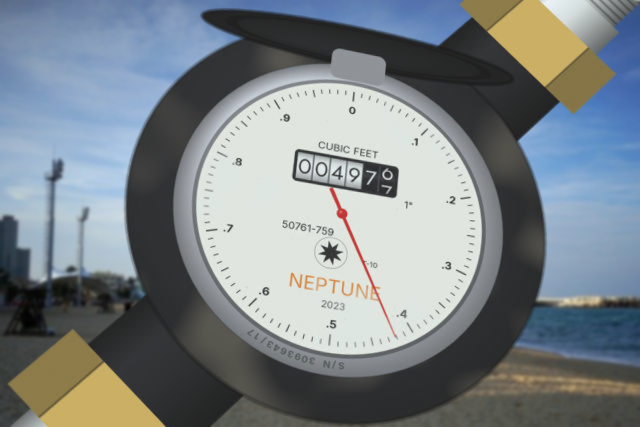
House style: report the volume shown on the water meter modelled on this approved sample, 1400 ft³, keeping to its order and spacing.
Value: 4976.42 ft³
